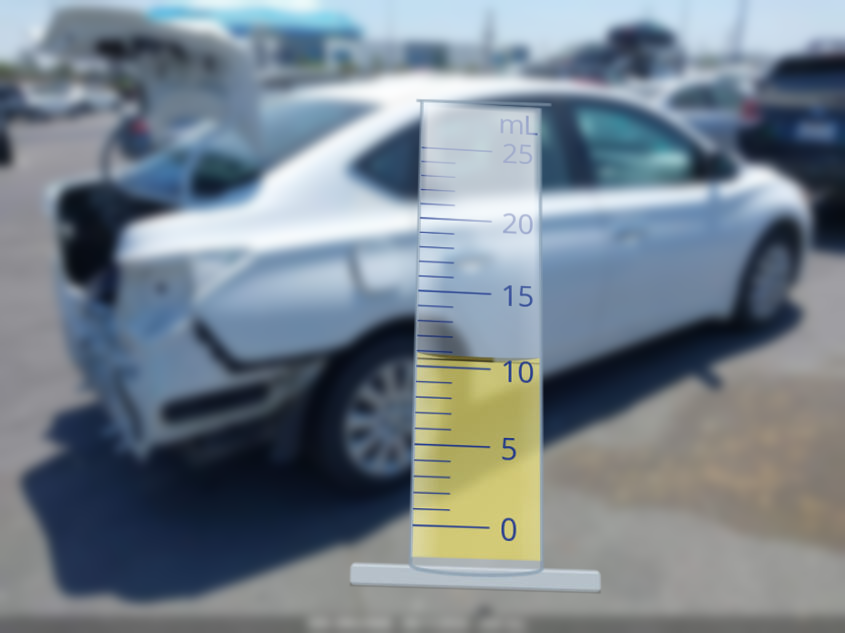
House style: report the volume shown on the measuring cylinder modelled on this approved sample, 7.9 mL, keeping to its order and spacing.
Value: 10.5 mL
